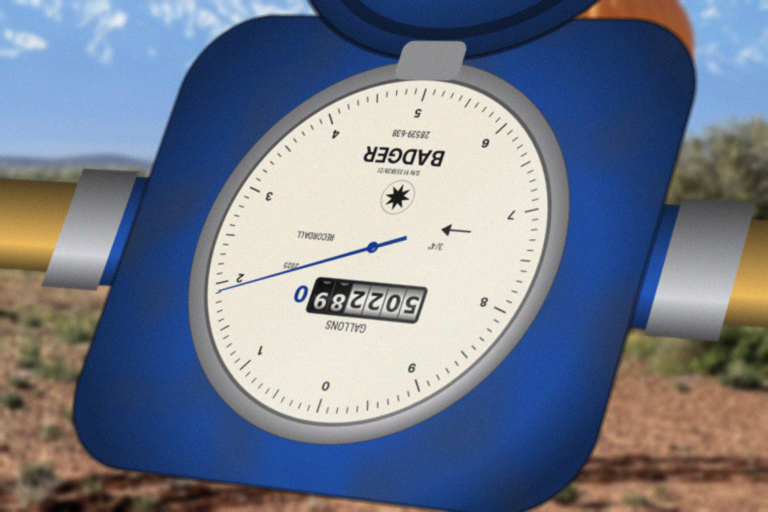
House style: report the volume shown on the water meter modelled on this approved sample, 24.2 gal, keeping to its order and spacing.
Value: 5022891.9 gal
